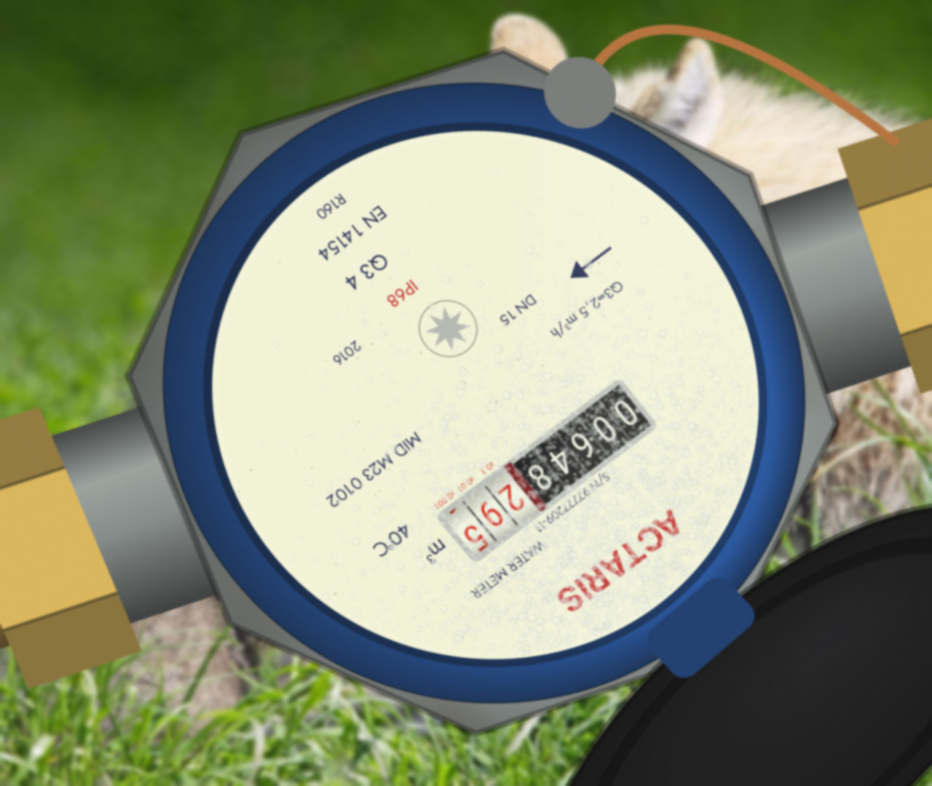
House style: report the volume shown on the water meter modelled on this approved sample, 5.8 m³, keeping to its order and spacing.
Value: 648.295 m³
